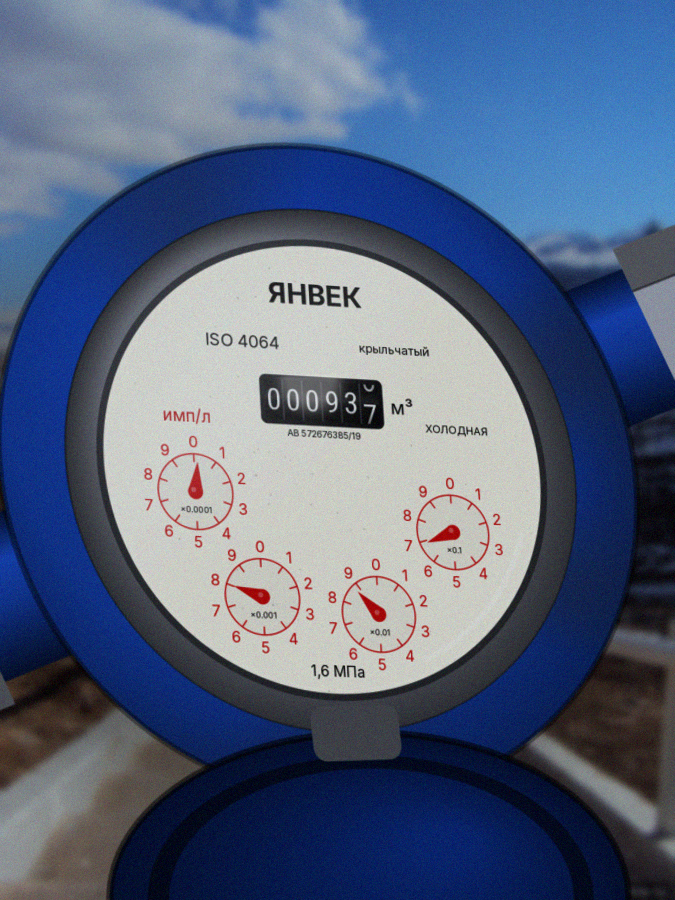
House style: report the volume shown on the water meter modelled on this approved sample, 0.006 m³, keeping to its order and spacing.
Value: 936.6880 m³
